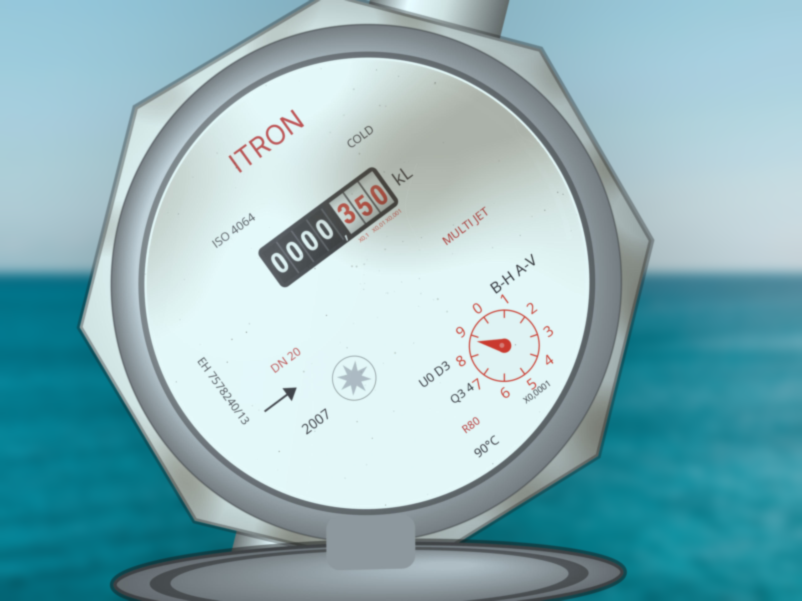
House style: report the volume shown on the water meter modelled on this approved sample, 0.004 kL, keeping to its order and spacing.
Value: 0.3498 kL
